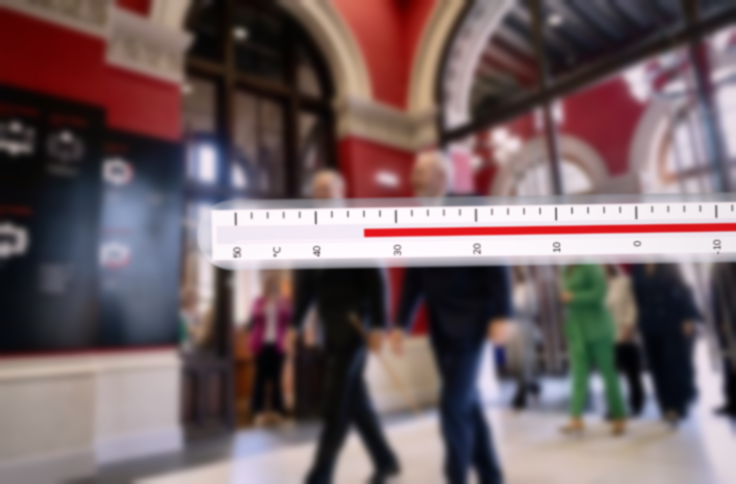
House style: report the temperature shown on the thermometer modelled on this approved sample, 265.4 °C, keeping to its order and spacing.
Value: 34 °C
